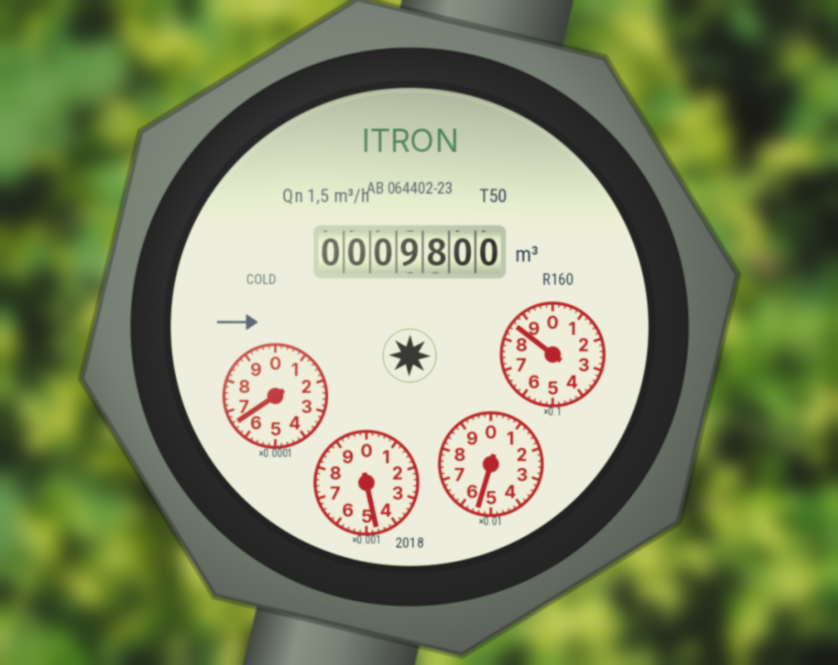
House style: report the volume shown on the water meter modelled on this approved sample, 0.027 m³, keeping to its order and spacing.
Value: 9800.8546 m³
